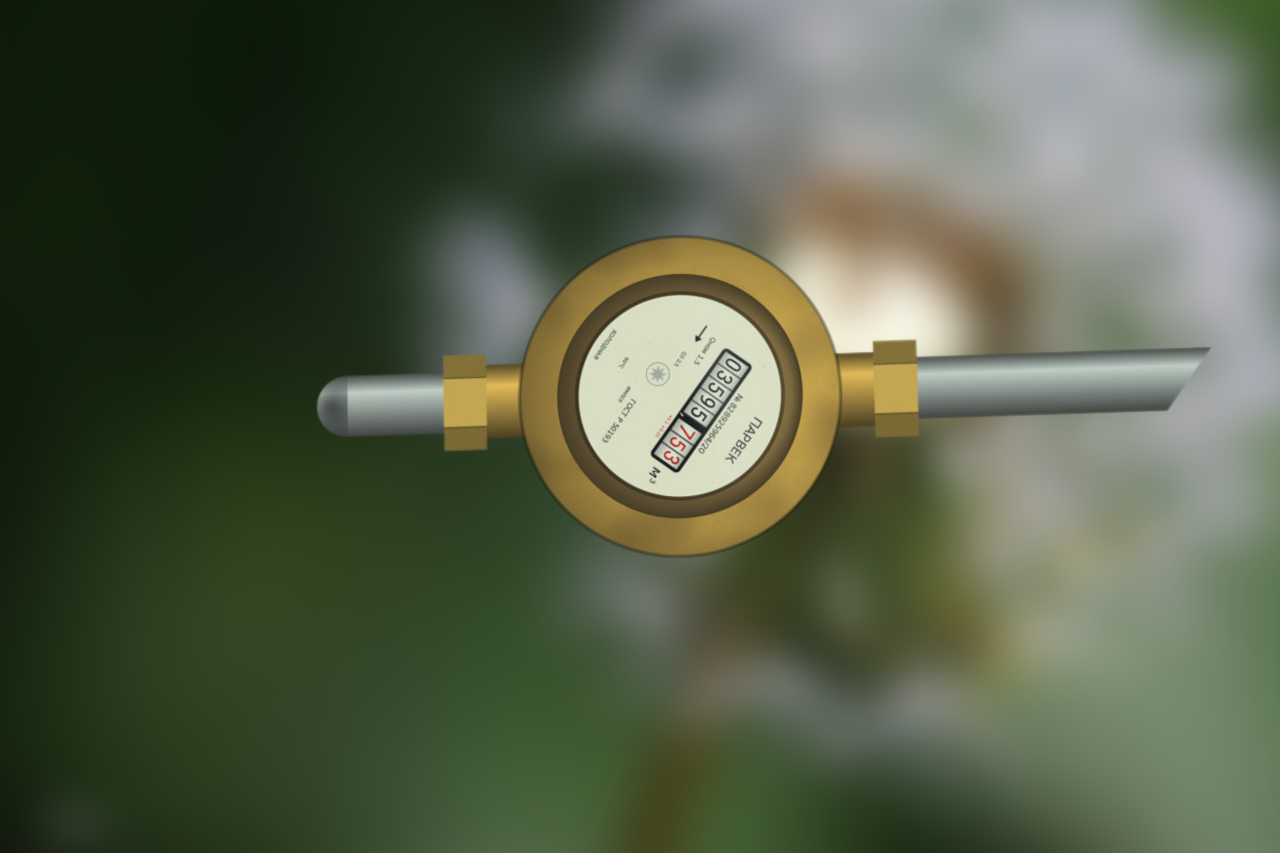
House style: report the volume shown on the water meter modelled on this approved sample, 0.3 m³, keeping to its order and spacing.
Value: 3595.753 m³
